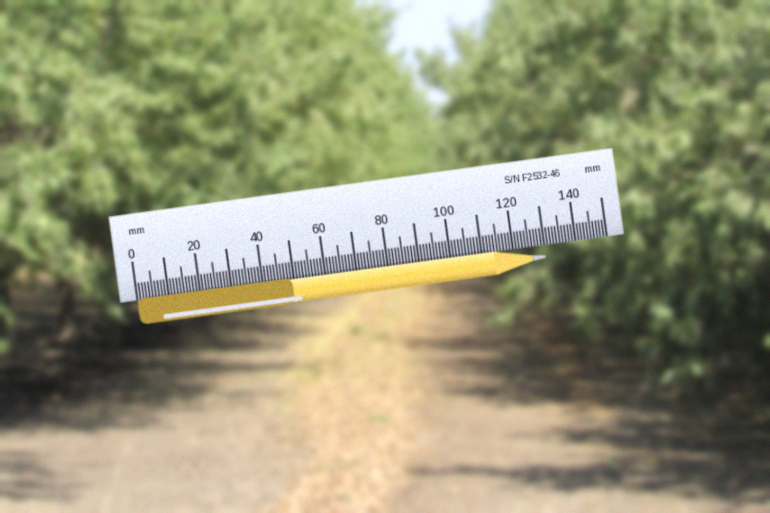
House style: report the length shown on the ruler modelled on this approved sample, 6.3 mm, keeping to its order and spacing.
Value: 130 mm
